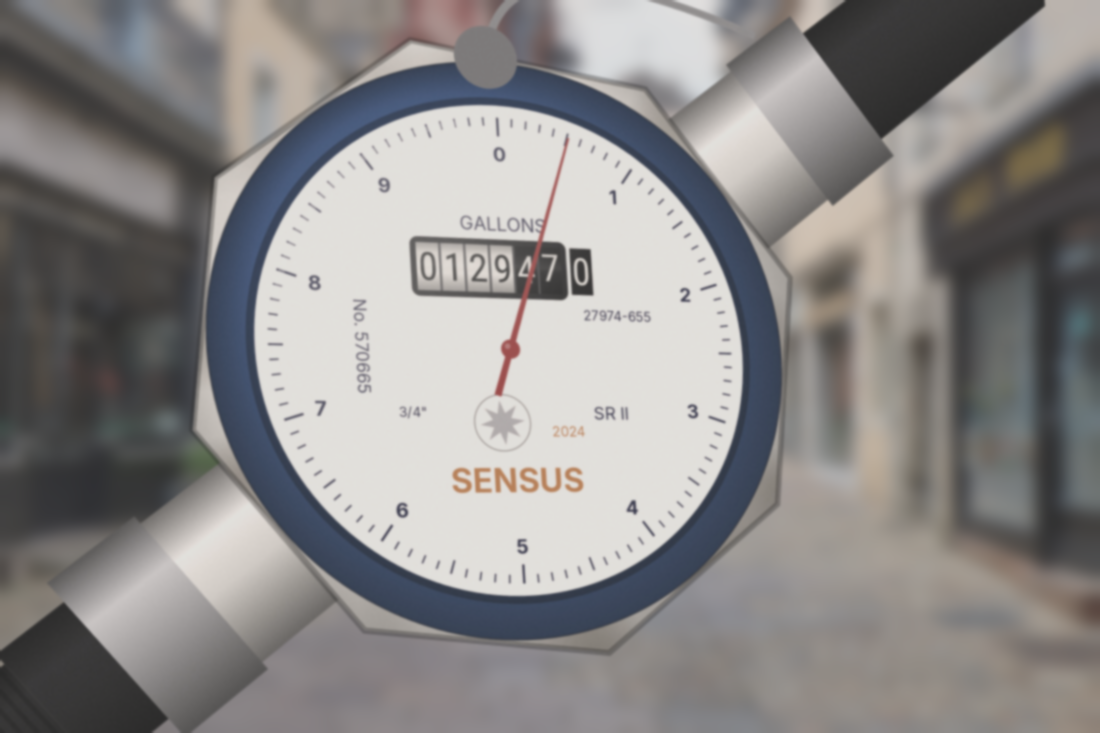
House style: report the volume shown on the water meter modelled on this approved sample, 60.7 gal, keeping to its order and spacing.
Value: 129470.5 gal
